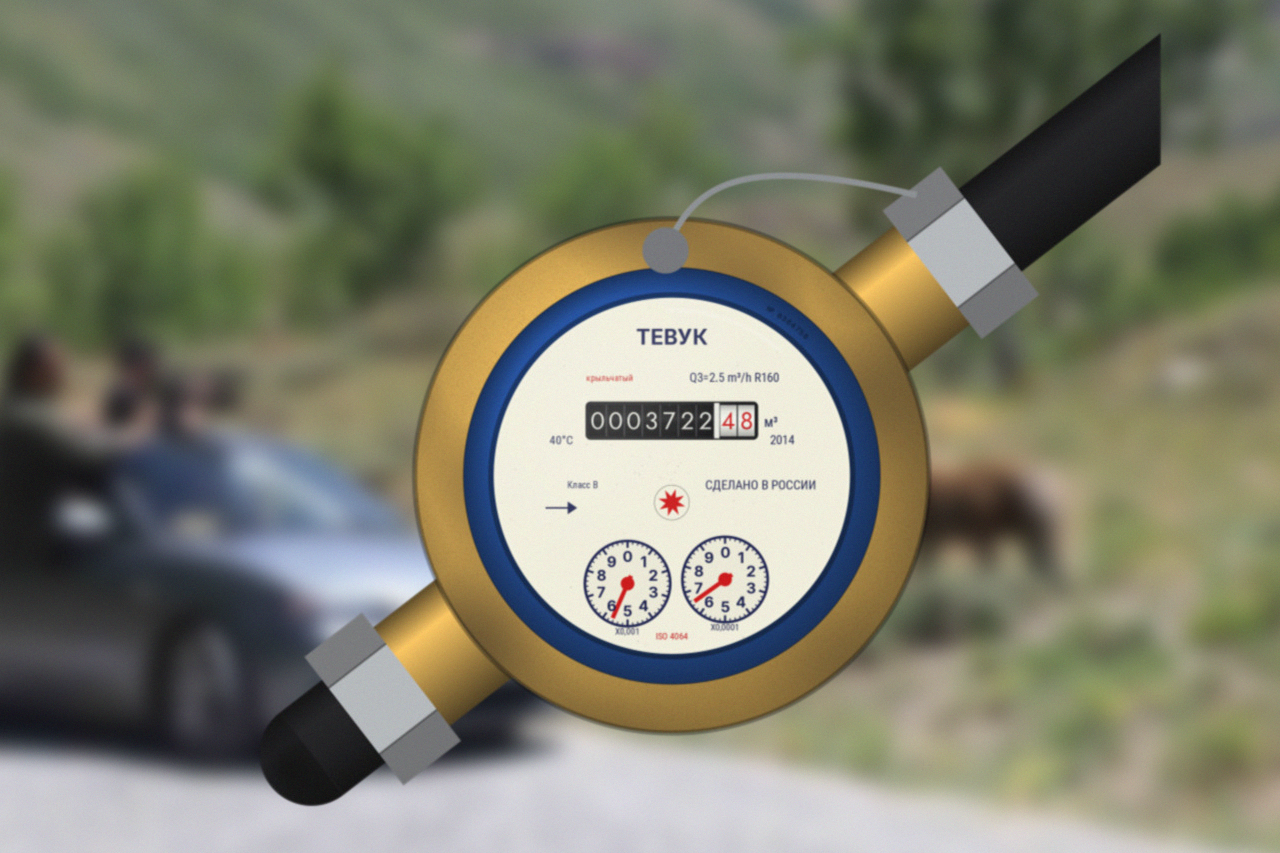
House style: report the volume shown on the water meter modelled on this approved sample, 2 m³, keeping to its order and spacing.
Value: 3722.4856 m³
